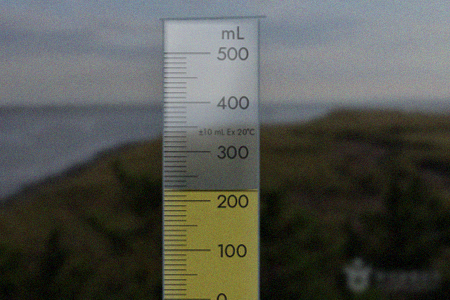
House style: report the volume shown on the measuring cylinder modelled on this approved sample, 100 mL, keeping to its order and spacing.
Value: 220 mL
